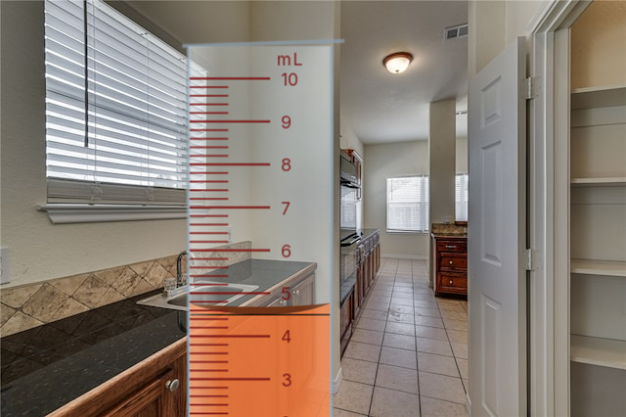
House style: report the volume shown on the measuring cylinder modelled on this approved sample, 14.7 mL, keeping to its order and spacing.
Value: 4.5 mL
